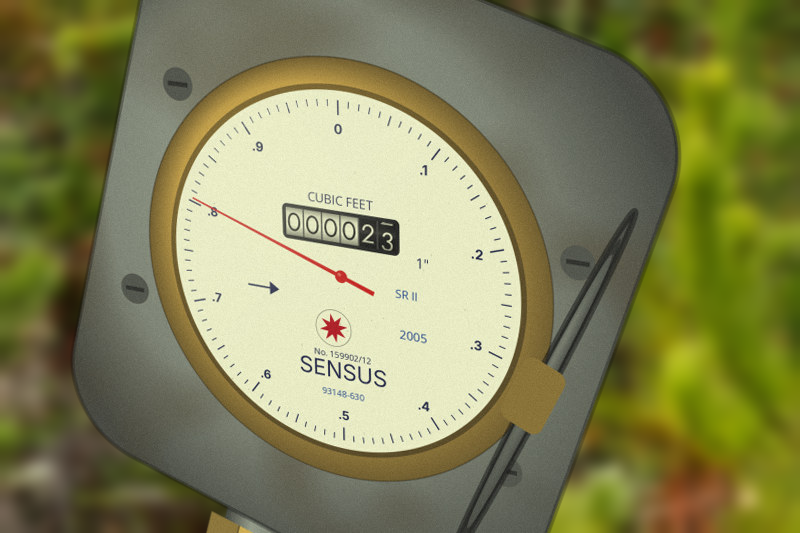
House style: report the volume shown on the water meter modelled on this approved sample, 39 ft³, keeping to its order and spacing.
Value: 22.80 ft³
